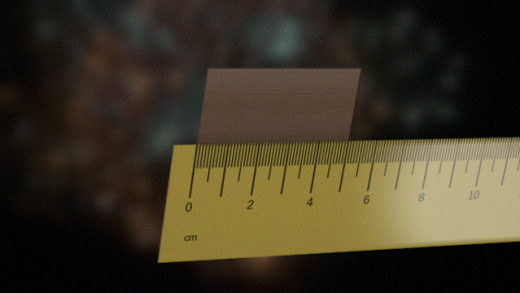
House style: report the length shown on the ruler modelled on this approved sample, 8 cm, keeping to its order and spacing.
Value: 5 cm
